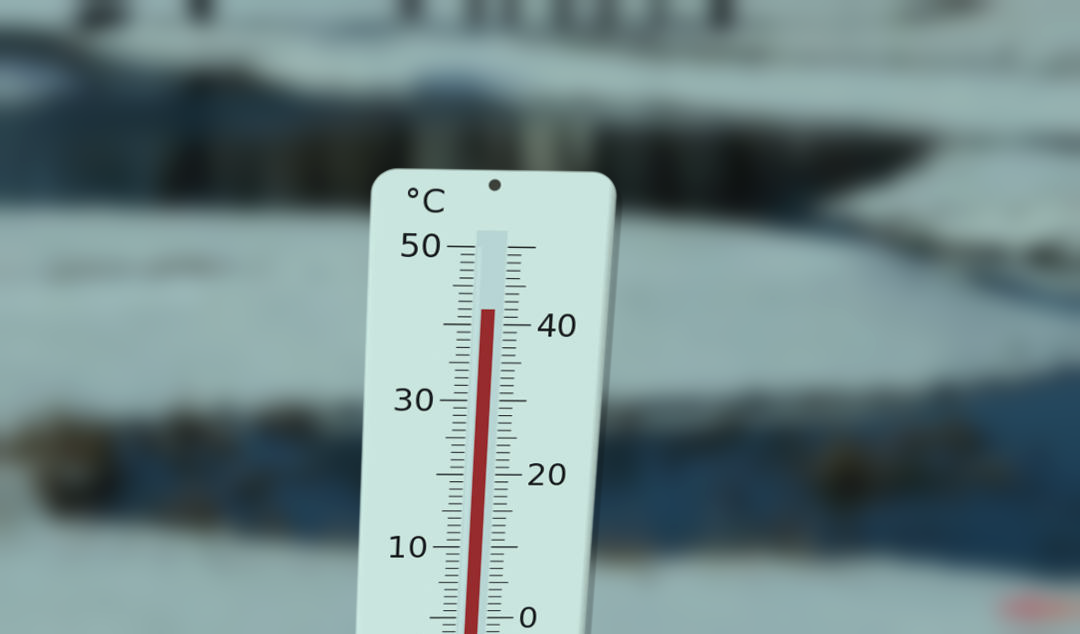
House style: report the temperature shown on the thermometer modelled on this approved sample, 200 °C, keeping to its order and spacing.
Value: 42 °C
